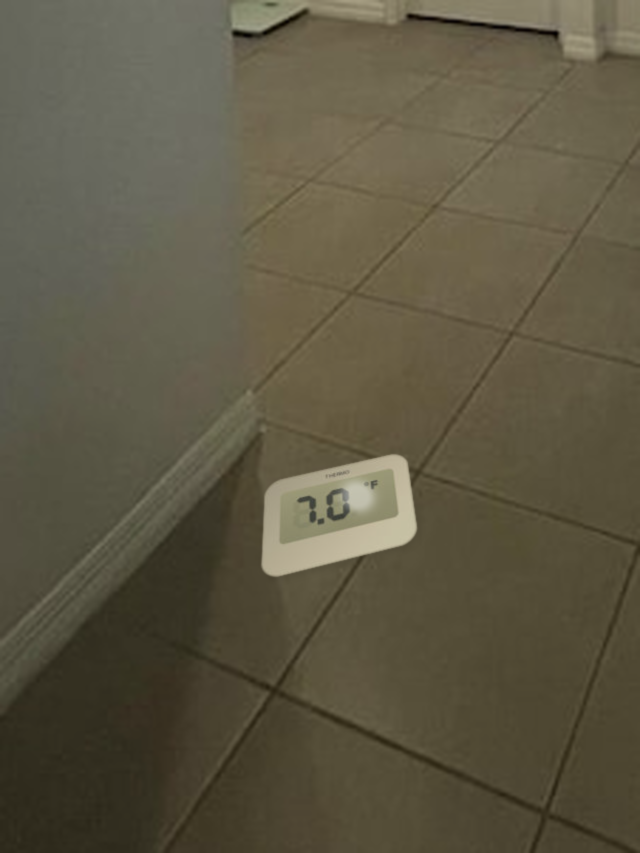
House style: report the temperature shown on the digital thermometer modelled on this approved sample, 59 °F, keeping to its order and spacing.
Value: 7.0 °F
